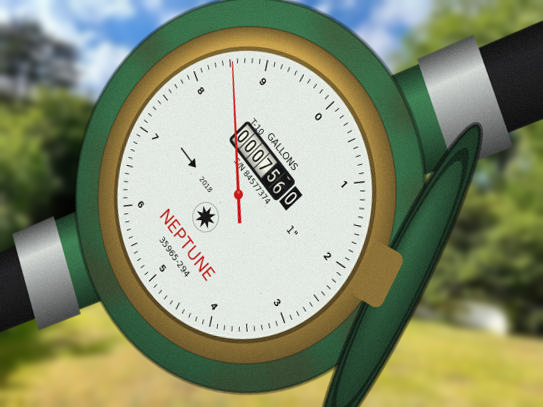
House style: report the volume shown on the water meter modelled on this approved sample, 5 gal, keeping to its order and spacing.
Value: 7558.5 gal
